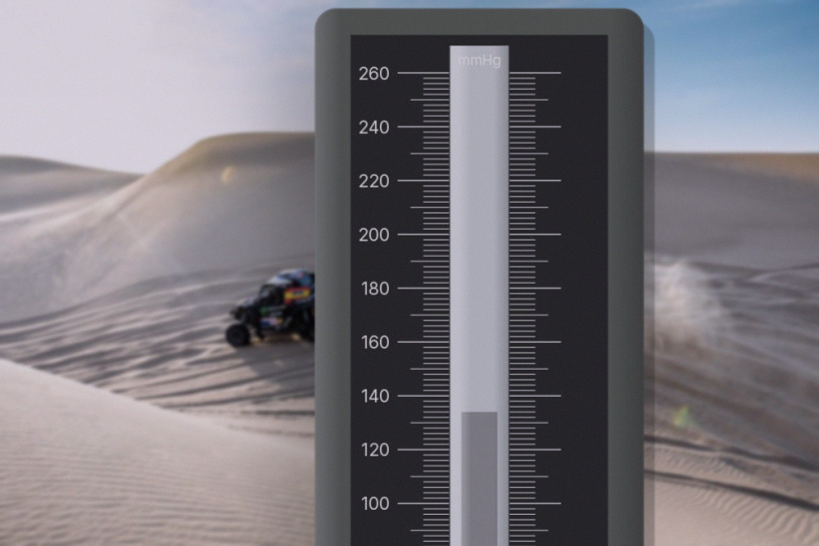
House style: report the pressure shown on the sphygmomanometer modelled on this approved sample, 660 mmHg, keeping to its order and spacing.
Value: 134 mmHg
